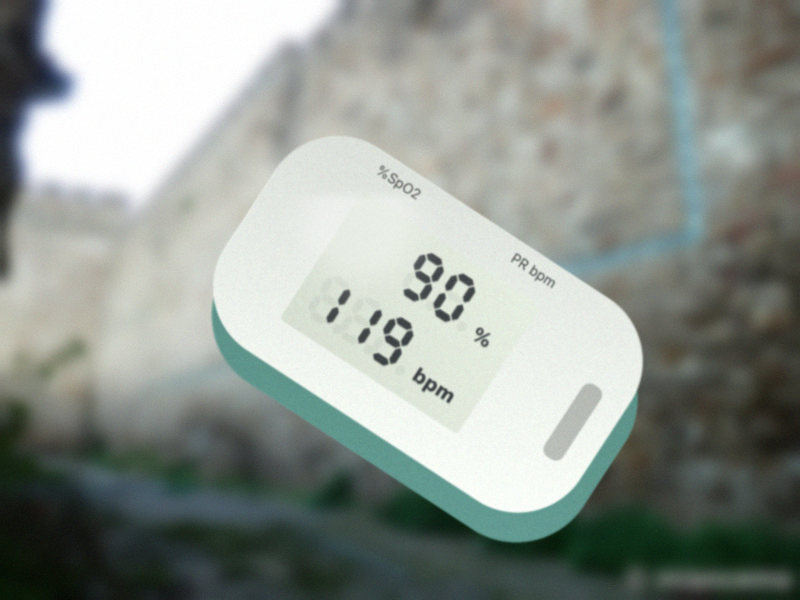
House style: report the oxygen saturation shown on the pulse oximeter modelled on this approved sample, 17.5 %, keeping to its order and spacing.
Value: 90 %
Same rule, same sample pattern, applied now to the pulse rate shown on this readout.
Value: 119 bpm
